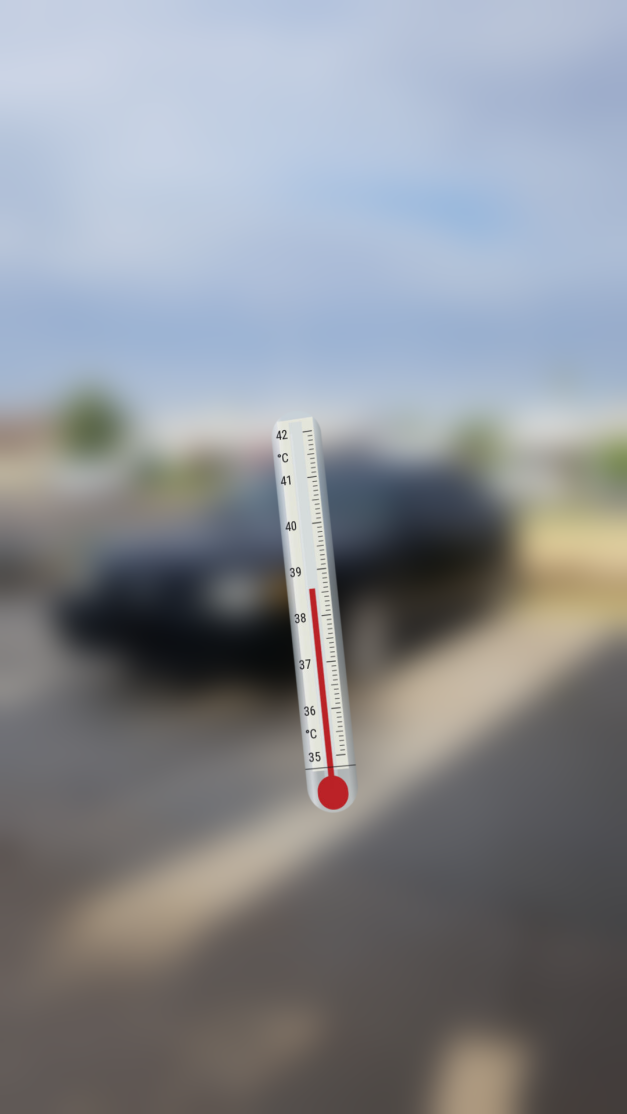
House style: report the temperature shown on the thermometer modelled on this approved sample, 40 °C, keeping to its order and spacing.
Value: 38.6 °C
